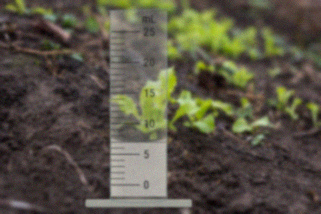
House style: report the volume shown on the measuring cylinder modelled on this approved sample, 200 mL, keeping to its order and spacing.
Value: 7 mL
